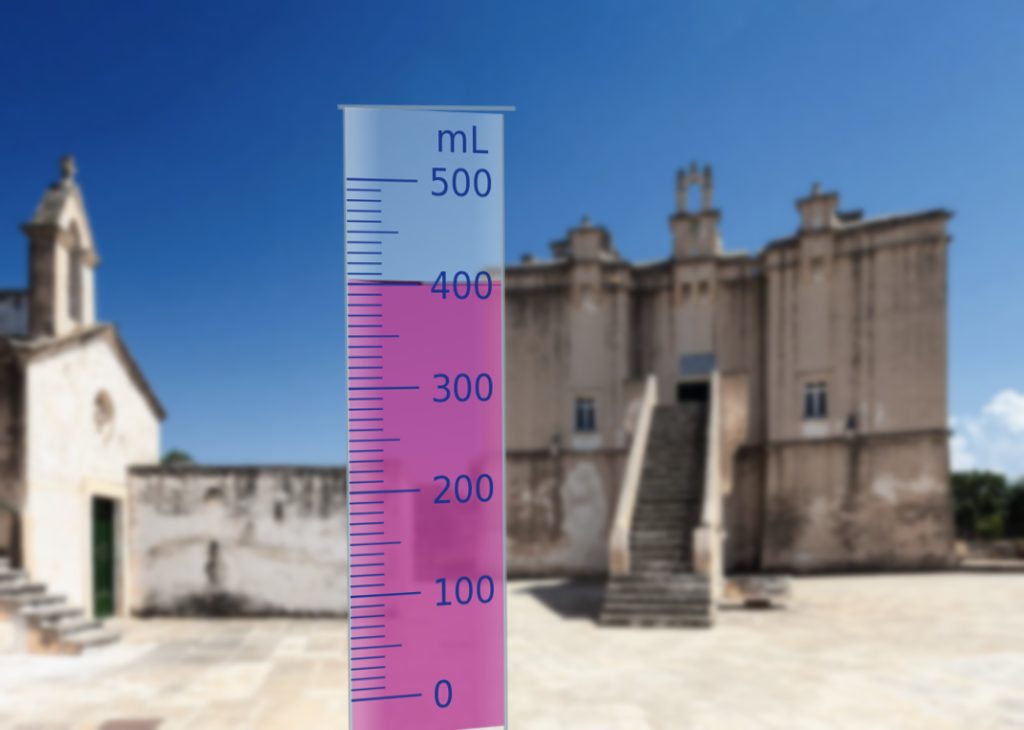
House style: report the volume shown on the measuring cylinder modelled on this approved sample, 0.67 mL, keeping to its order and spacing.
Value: 400 mL
